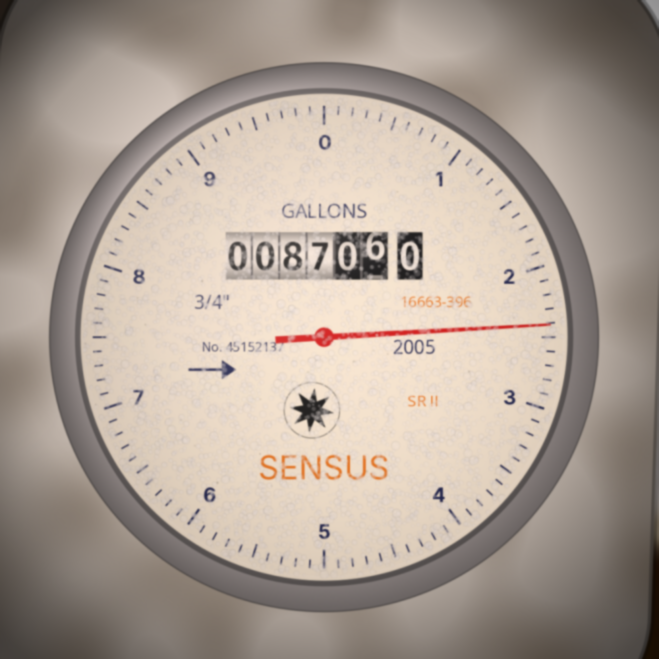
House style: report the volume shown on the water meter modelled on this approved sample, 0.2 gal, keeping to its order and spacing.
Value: 87062.4 gal
